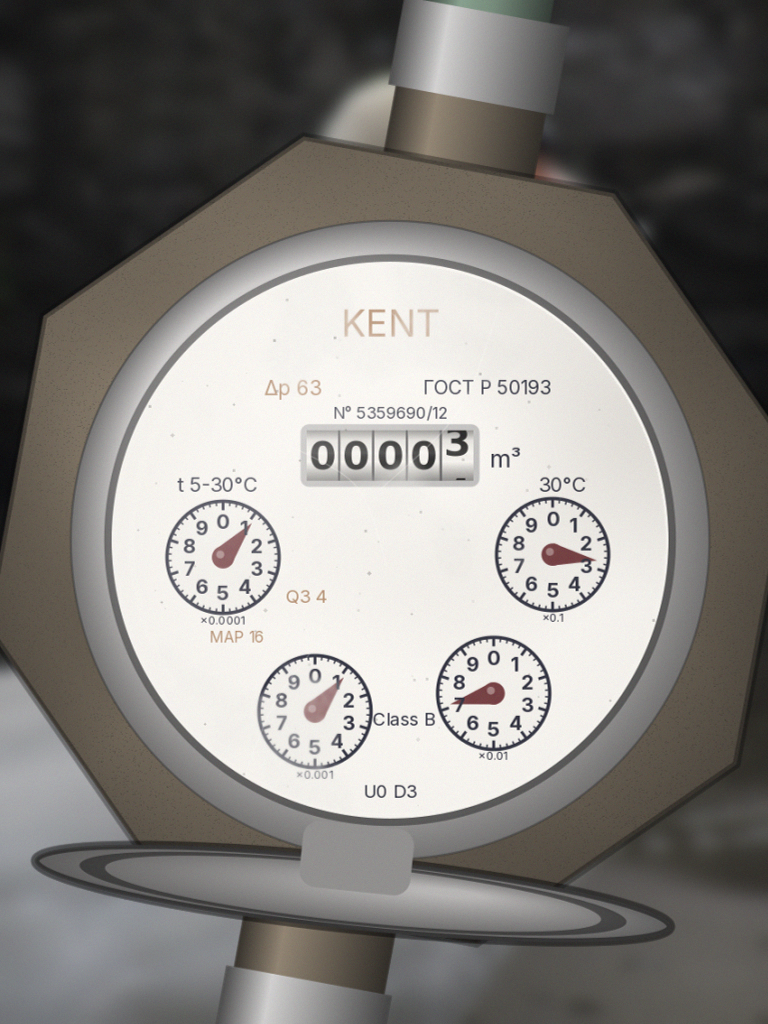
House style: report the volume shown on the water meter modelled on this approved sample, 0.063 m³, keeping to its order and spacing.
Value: 3.2711 m³
